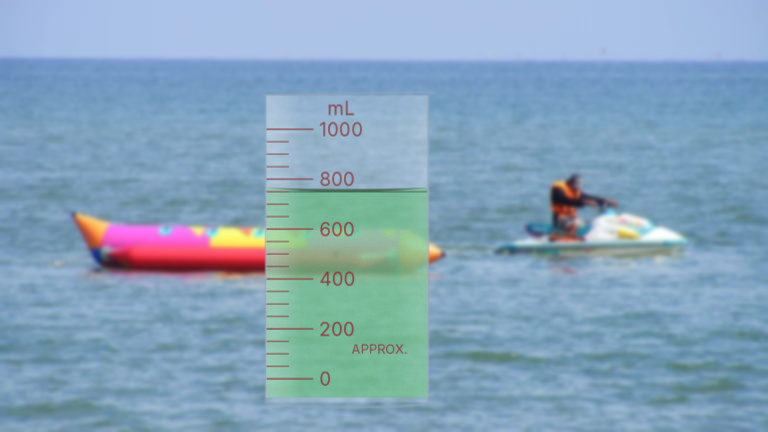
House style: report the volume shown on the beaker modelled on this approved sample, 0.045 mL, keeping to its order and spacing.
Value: 750 mL
